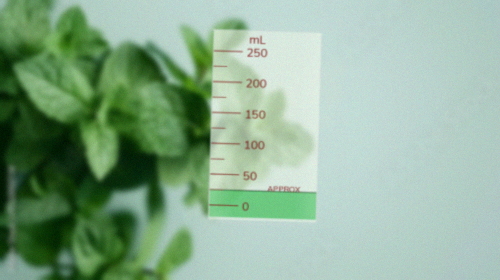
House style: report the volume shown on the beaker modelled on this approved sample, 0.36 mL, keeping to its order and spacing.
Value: 25 mL
